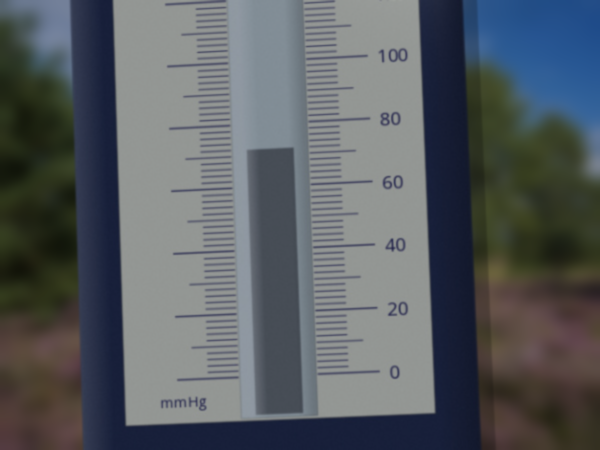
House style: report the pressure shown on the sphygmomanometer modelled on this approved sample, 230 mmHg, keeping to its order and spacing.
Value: 72 mmHg
